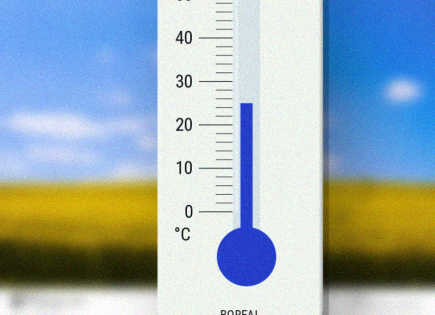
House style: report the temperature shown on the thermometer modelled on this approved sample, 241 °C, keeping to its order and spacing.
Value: 25 °C
